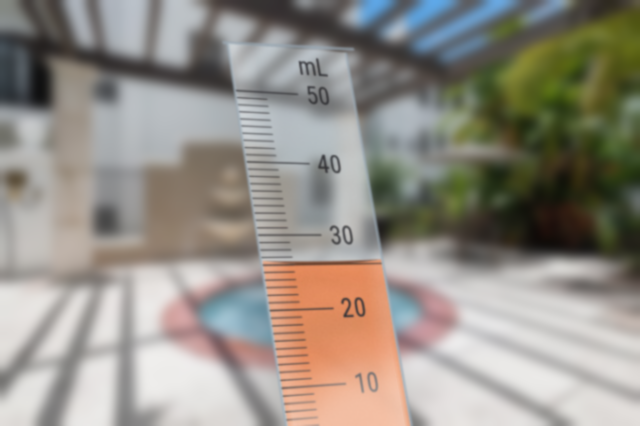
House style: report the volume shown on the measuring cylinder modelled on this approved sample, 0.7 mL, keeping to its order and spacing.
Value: 26 mL
